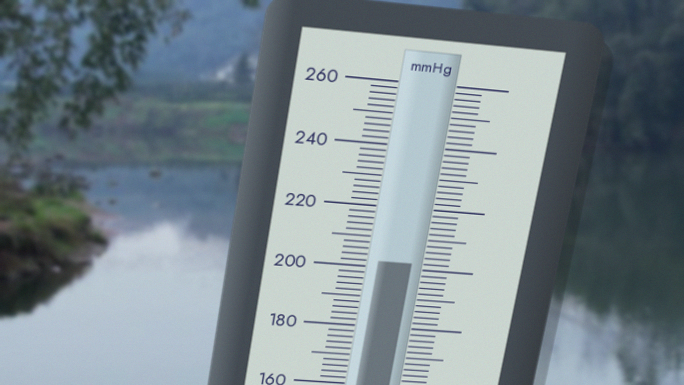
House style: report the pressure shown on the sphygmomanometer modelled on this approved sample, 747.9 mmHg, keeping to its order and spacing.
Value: 202 mmHg
